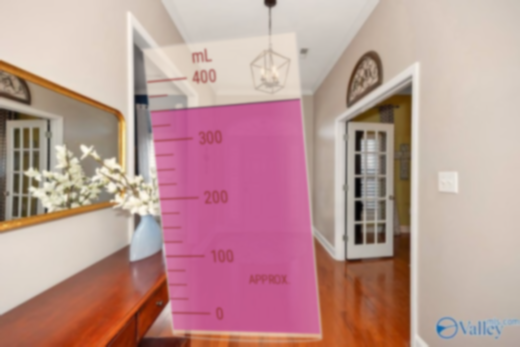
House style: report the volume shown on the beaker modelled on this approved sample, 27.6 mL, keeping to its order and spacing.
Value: 350 mL
